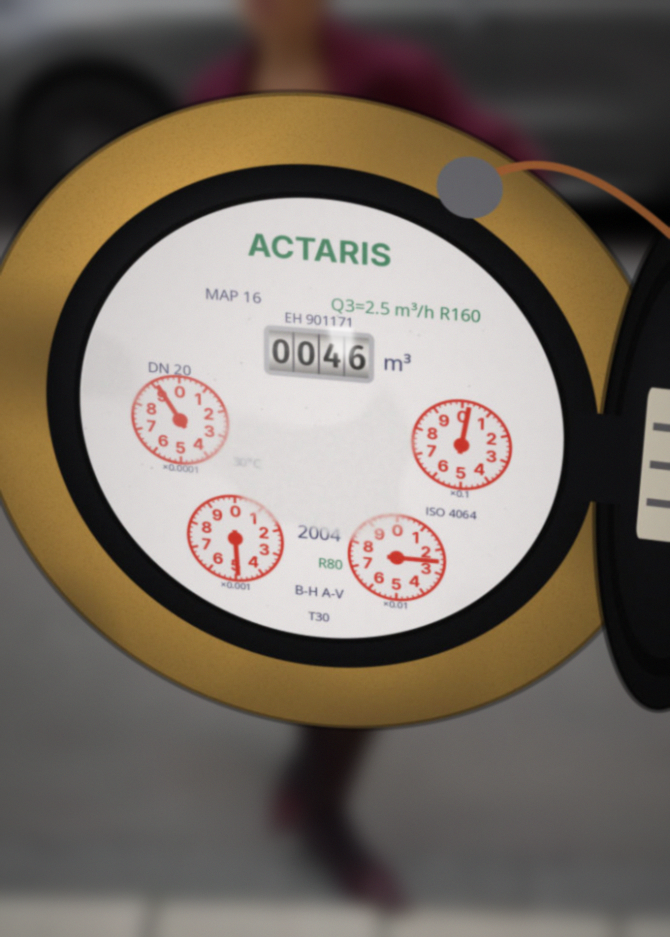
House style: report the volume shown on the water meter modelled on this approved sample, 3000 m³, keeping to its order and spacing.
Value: 46.0249 m³
